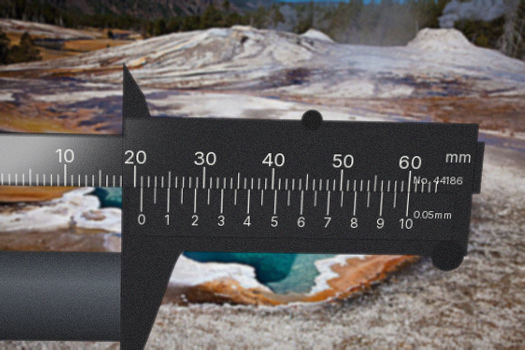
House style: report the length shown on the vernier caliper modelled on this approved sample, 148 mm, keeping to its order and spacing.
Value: 21.0 mm
